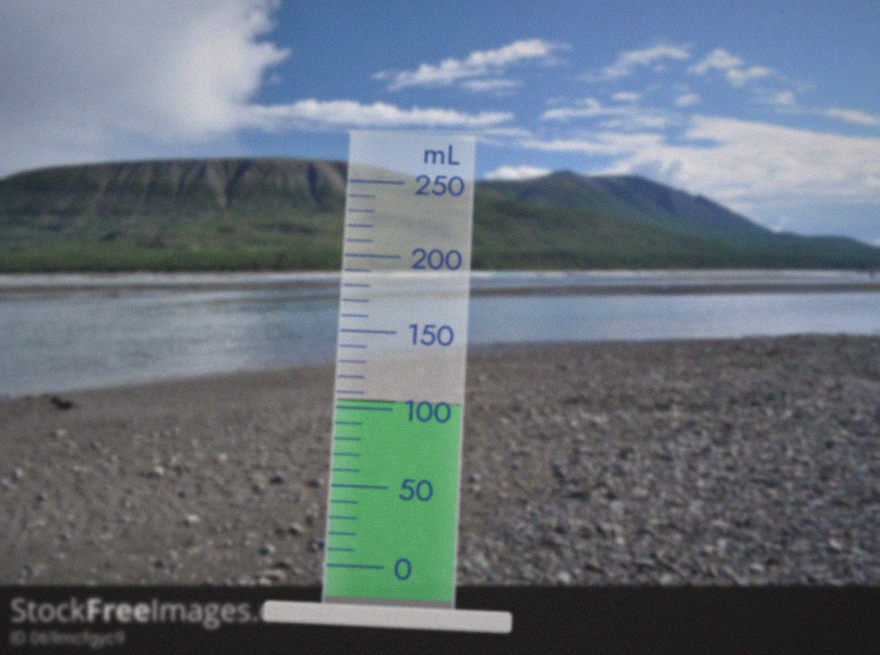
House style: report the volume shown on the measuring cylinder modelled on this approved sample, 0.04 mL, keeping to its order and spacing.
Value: 105 mL
